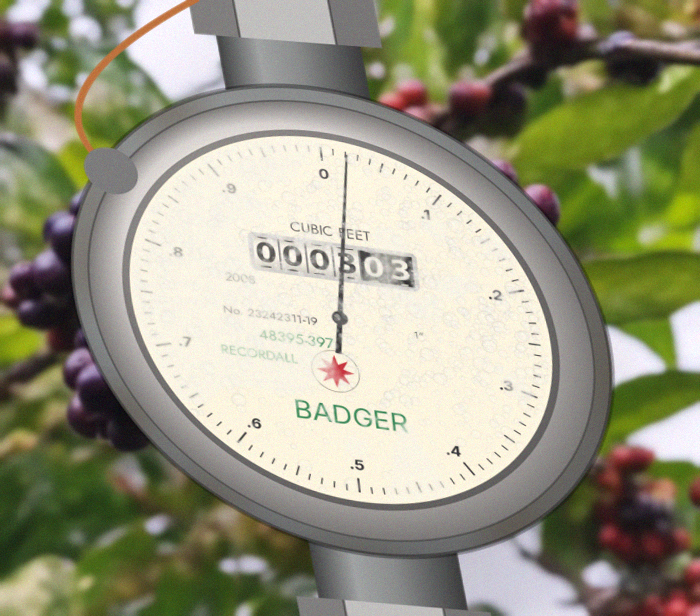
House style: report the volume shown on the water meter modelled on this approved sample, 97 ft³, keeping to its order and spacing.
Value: 303.02 ft³
